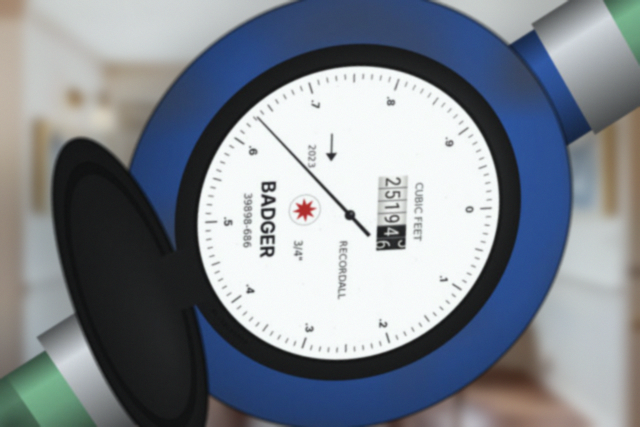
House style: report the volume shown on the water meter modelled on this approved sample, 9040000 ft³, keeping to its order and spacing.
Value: 251945.63 ft³
